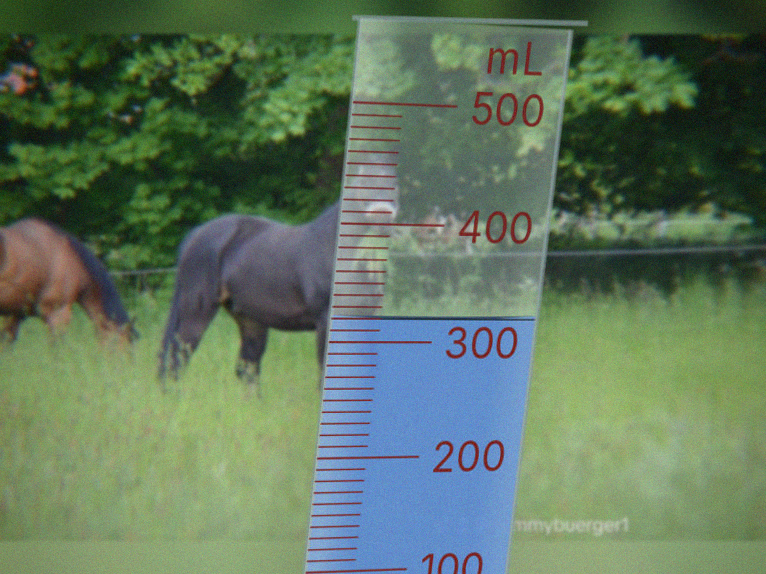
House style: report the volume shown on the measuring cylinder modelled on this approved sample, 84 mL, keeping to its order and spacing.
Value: 320 mL
